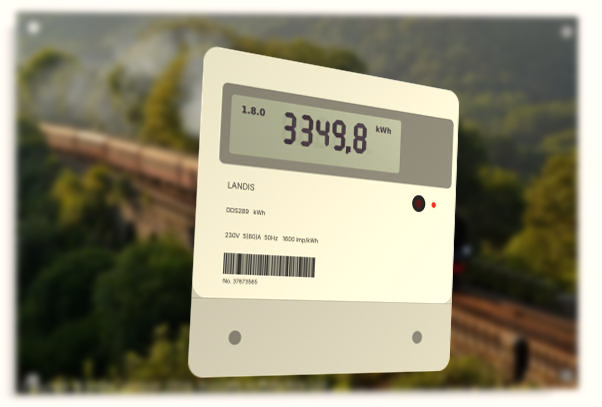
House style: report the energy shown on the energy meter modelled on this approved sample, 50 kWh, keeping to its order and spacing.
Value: 3349.8 kWh
